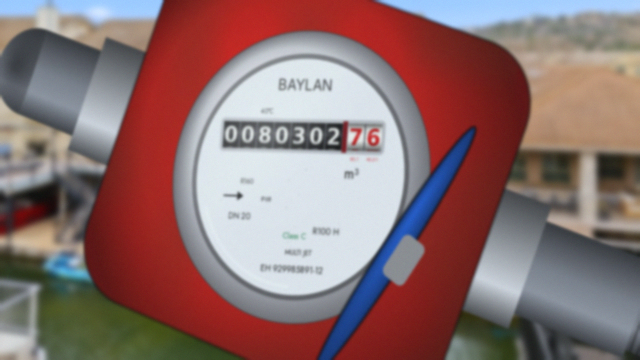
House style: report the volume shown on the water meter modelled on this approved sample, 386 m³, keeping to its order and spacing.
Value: 80302.76 m³
